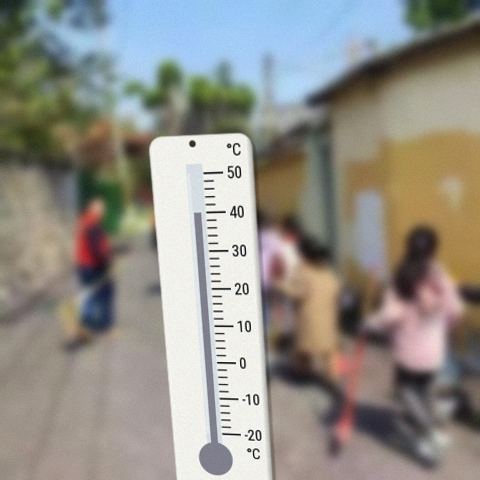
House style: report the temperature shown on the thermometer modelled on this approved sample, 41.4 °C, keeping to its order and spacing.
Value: 40 °C
